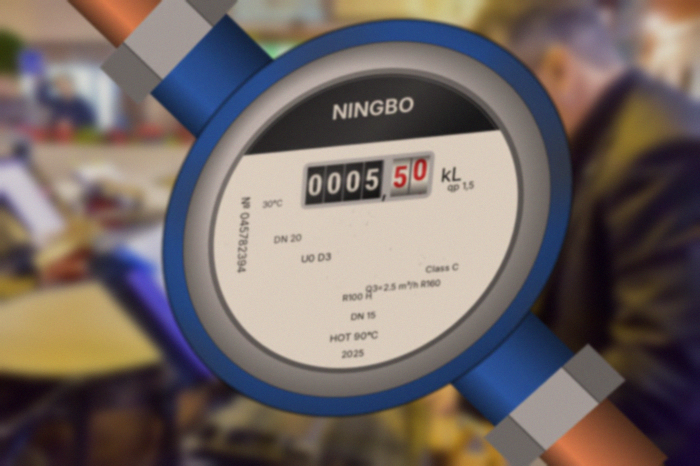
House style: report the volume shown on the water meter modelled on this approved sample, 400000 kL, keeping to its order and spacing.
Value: 5.50 kL
